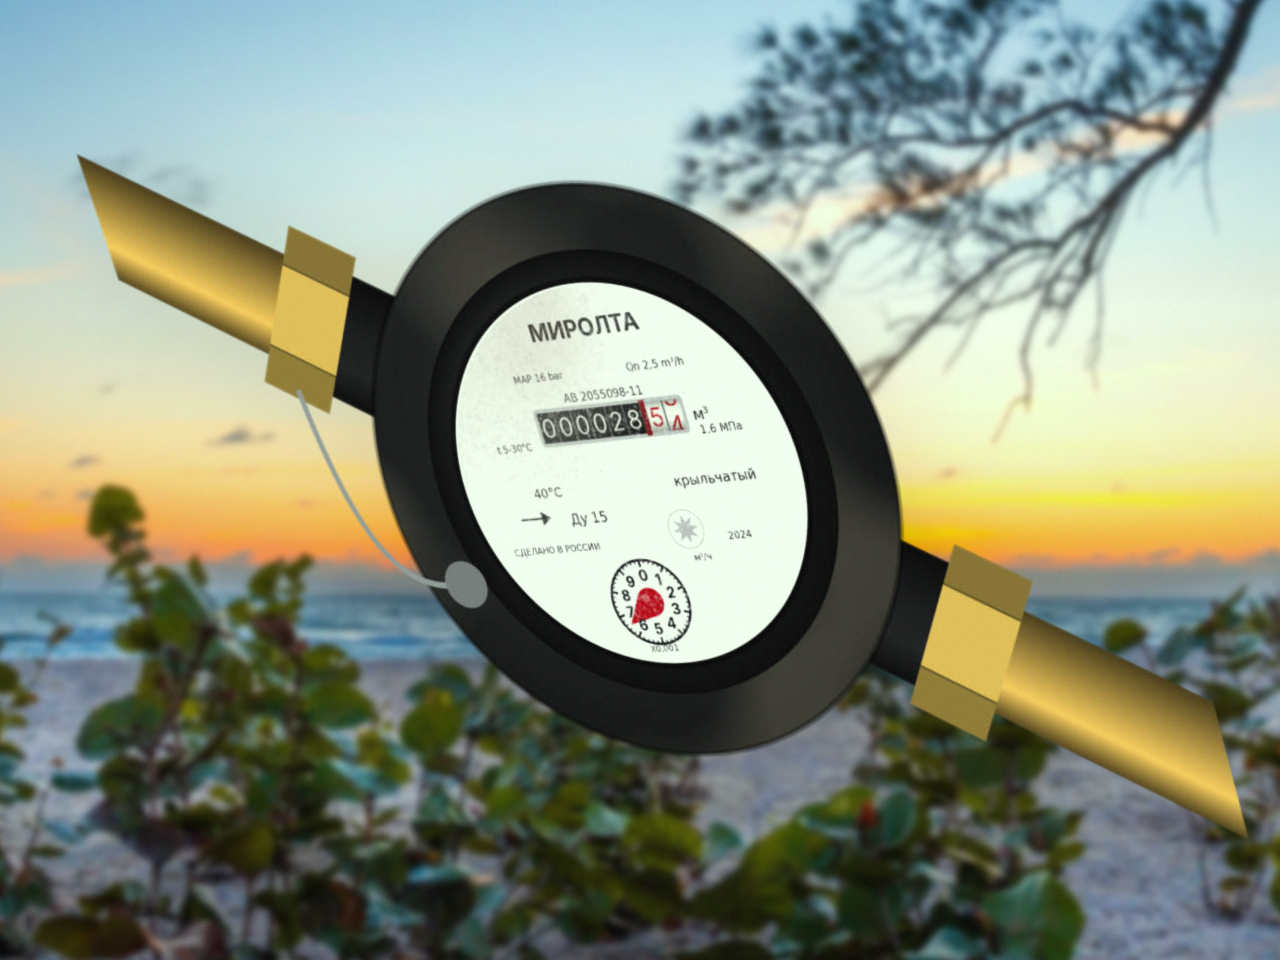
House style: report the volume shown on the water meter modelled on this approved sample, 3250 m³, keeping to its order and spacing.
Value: 28.536 m³
